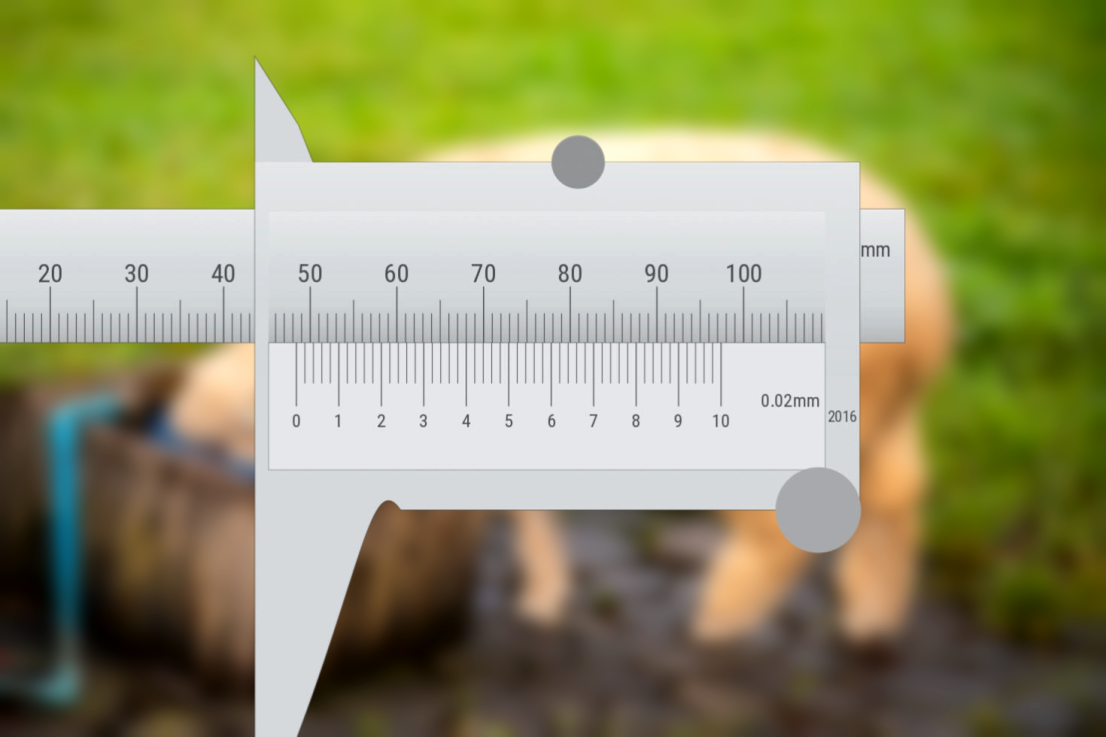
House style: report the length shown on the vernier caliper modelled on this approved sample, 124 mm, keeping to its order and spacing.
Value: 48.4 mm
